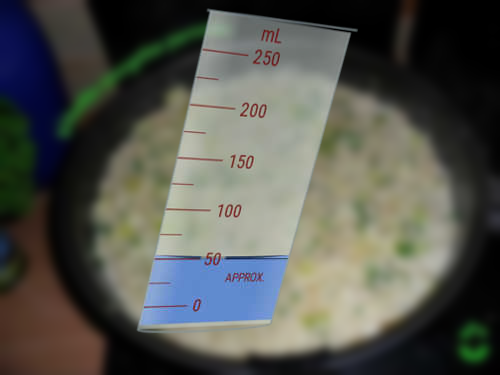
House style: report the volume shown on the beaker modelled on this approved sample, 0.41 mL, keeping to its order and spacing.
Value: 50 mL
